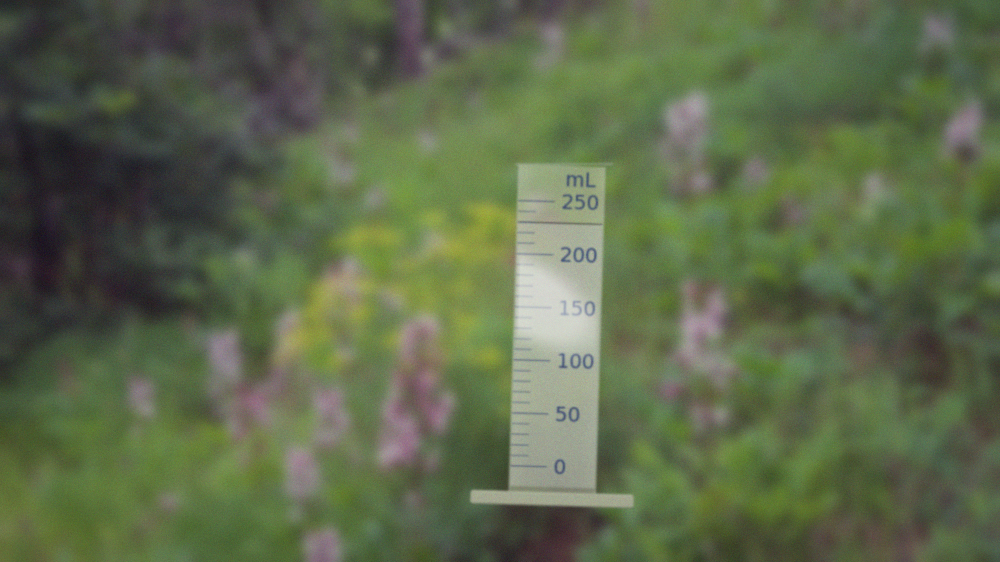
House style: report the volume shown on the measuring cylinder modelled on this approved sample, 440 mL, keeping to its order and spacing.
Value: 230 mL
